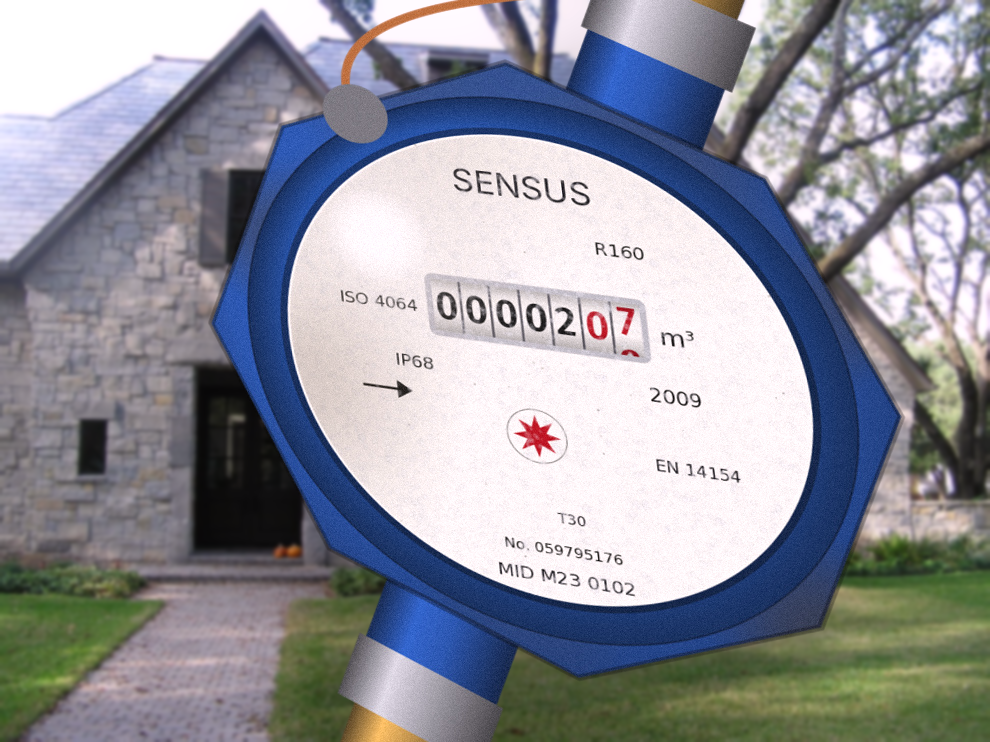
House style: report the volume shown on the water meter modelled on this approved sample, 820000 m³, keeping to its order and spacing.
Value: 2.07 m³
